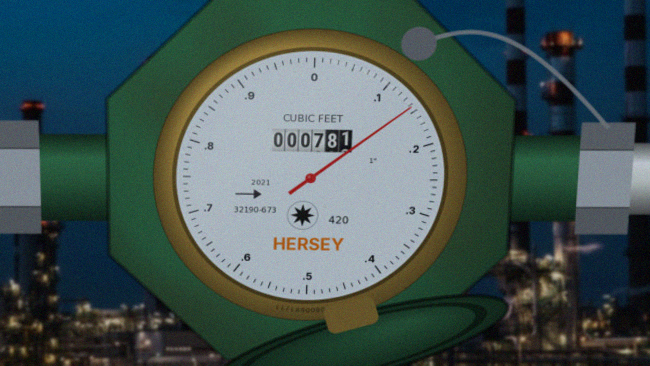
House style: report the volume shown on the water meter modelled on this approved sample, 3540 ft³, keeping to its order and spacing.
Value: 781.14 ft³
